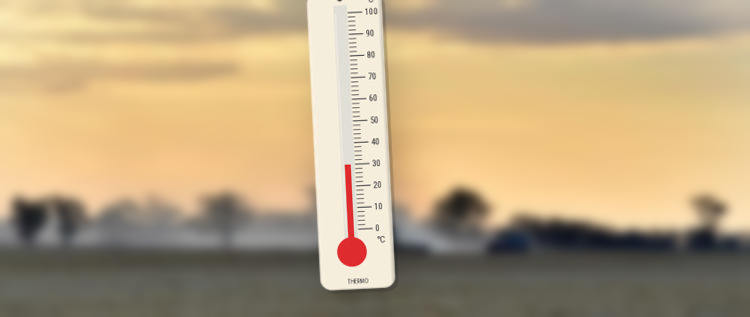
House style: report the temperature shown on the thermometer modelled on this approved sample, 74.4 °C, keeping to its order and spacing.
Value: 30 °C
